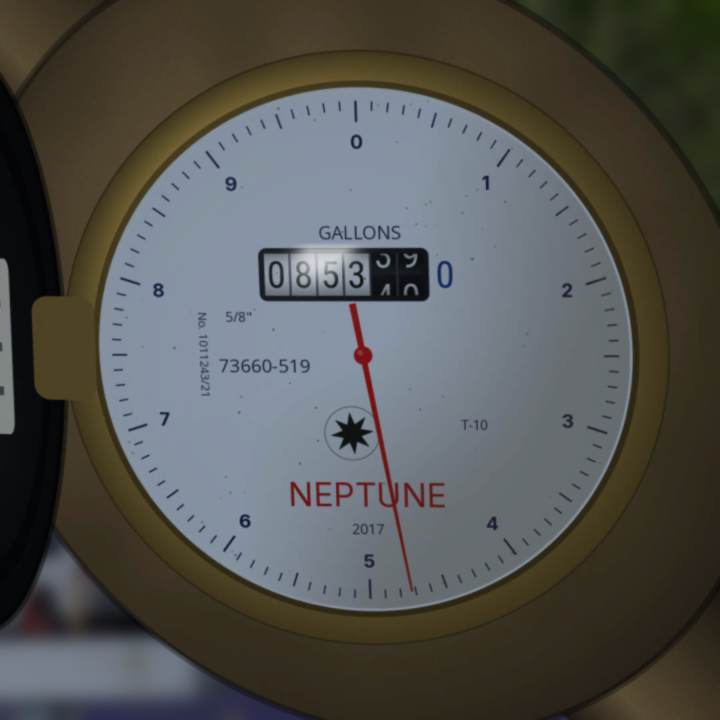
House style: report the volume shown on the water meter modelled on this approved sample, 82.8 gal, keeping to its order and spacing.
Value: 853394.7 gal
